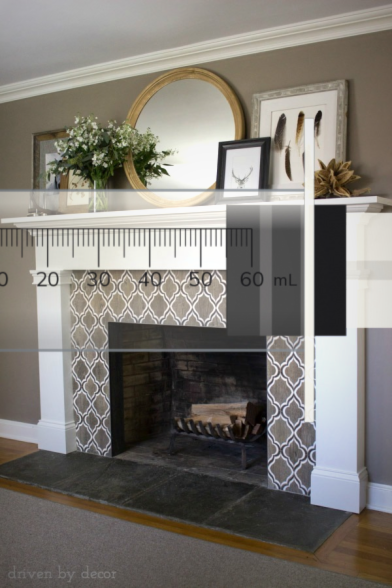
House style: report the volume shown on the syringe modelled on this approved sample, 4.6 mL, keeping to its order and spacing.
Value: 55 mL
